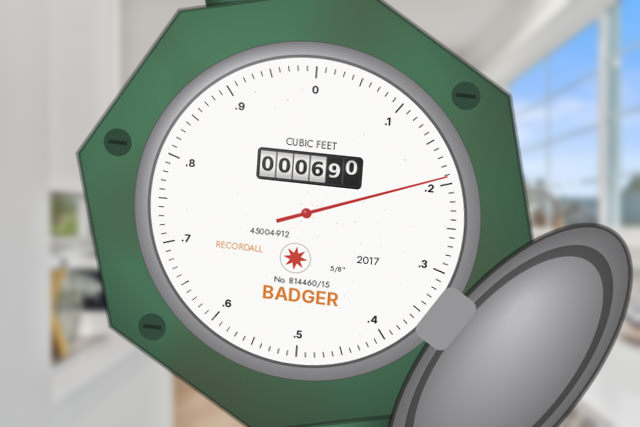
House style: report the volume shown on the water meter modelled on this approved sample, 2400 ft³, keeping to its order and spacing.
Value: 690.19 ft³
